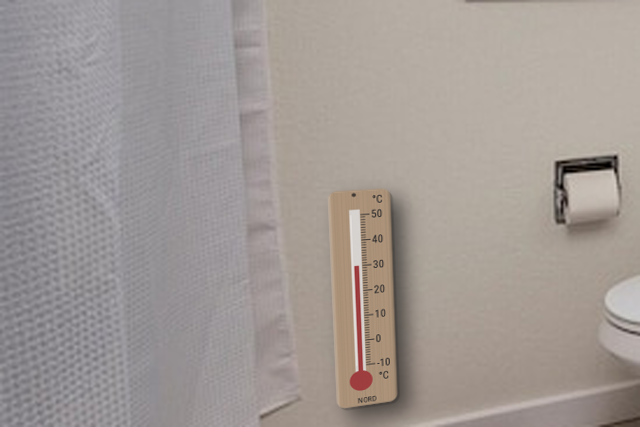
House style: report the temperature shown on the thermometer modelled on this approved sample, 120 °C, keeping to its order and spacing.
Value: 30 °C
